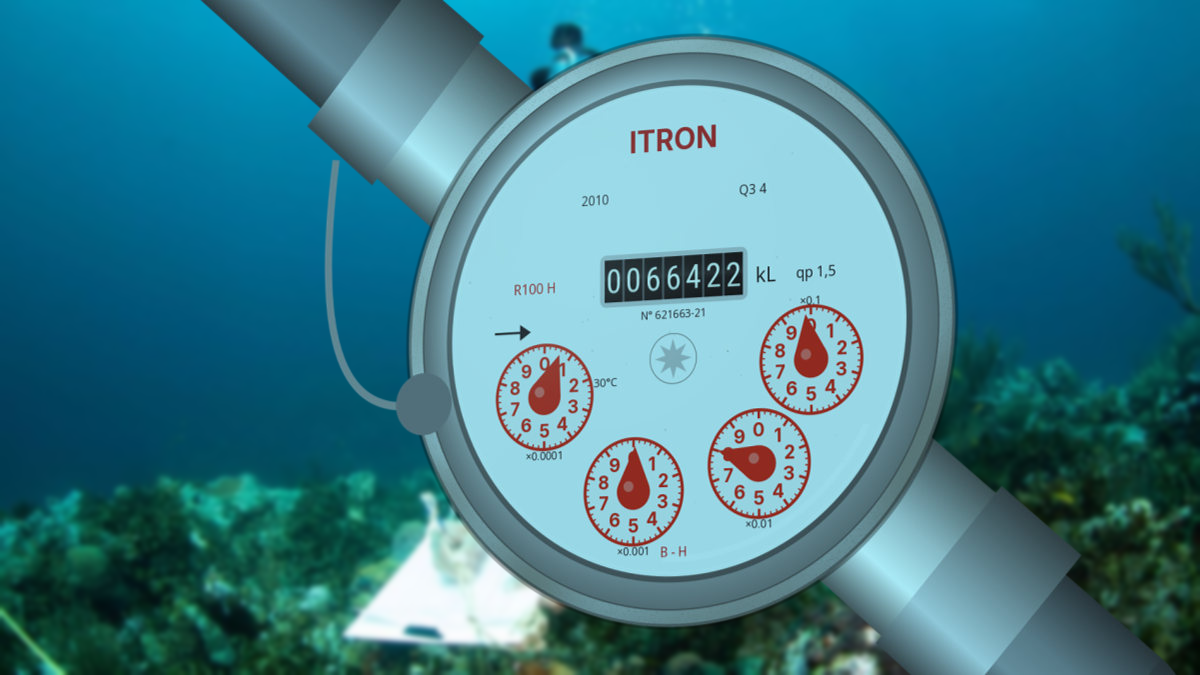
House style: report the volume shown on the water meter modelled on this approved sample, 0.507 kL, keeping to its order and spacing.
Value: 66421.9800 kL
